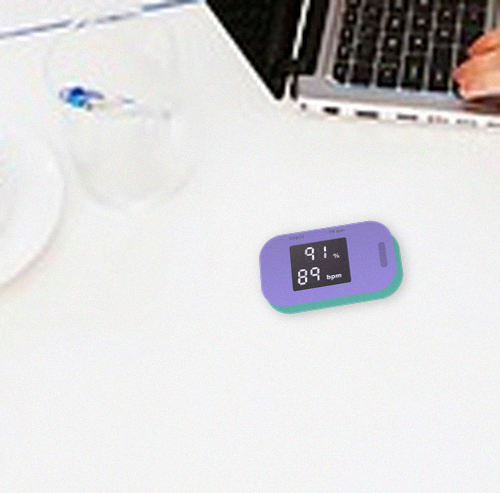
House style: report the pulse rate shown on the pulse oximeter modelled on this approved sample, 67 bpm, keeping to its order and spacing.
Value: 89 bpm
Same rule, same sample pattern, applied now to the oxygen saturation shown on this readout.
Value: 91 %
